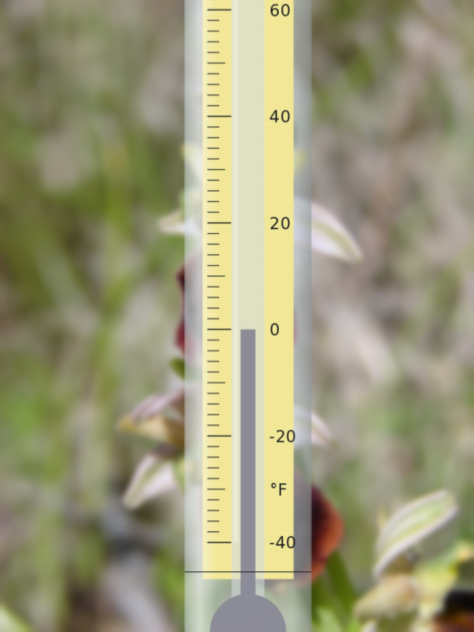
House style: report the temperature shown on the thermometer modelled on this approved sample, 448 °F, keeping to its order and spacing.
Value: 0 °F
